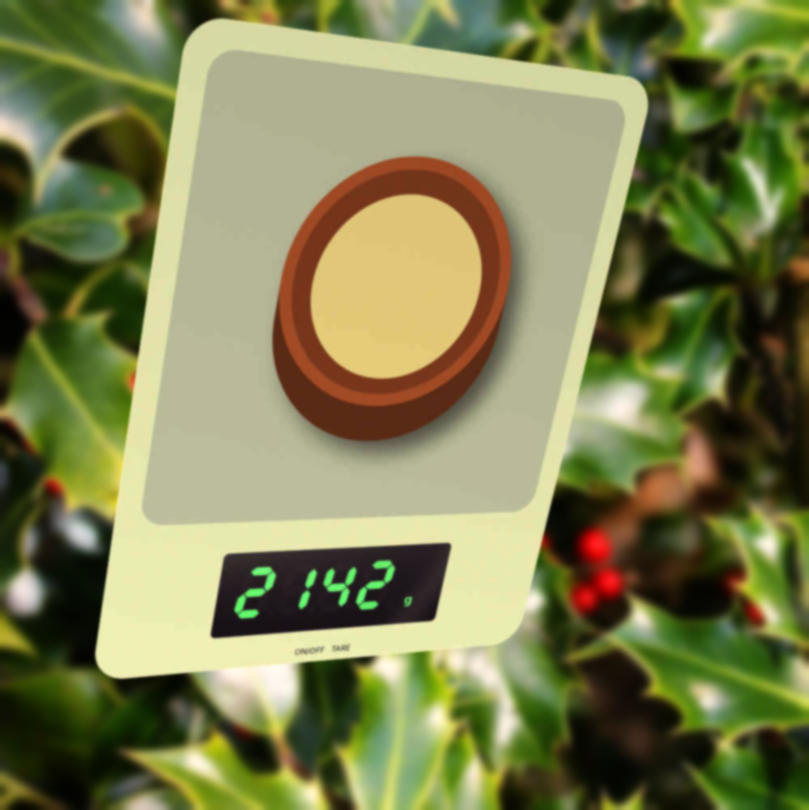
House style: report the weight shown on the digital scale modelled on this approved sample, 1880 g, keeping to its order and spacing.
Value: 2142 g
